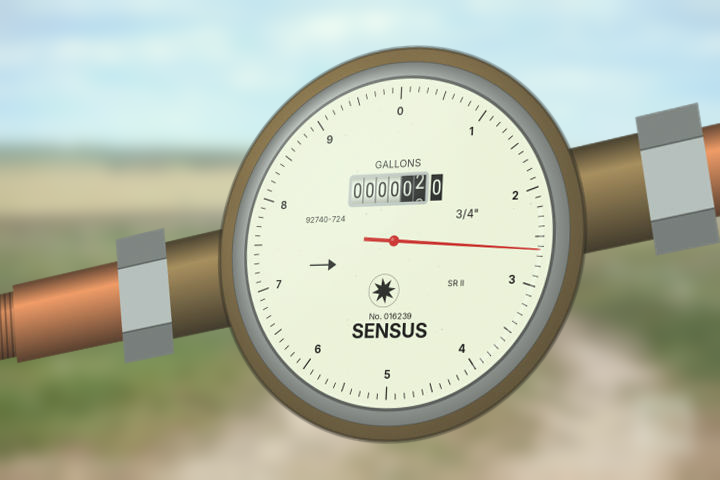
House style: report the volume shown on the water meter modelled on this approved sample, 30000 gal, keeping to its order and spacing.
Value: 22.6 gal
